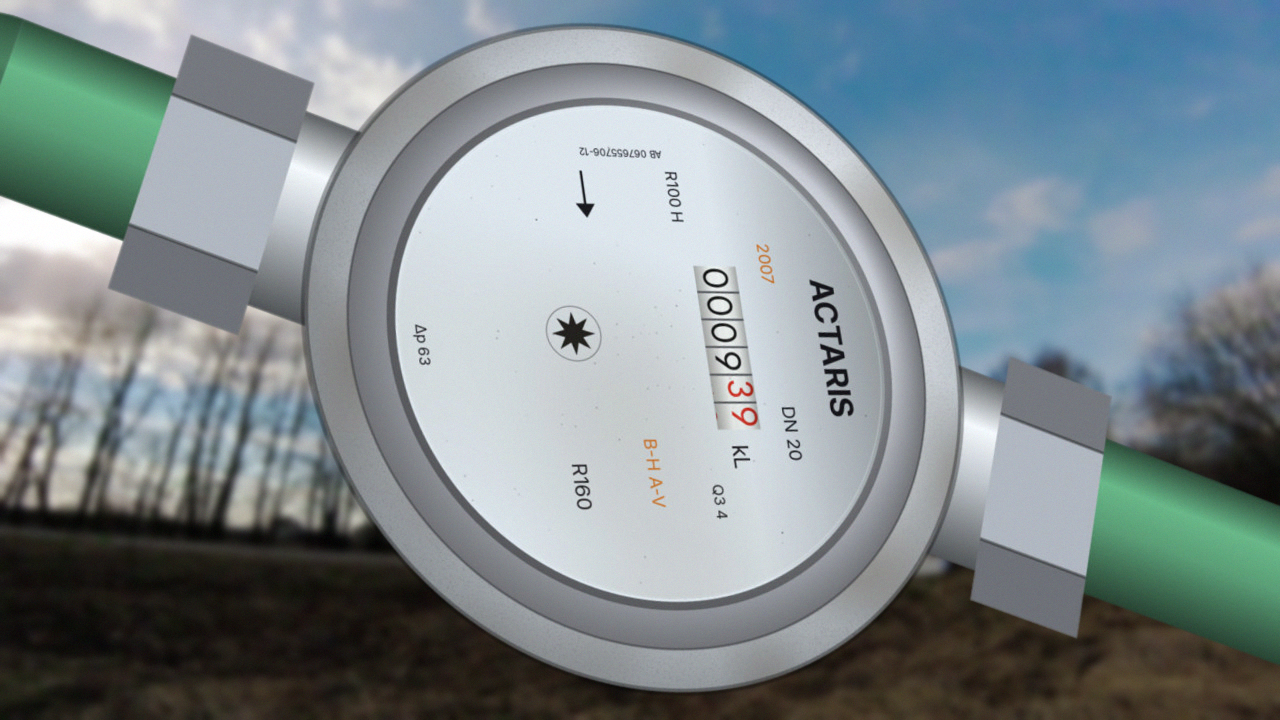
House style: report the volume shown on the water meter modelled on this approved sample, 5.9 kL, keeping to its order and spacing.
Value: 9.39 kL
